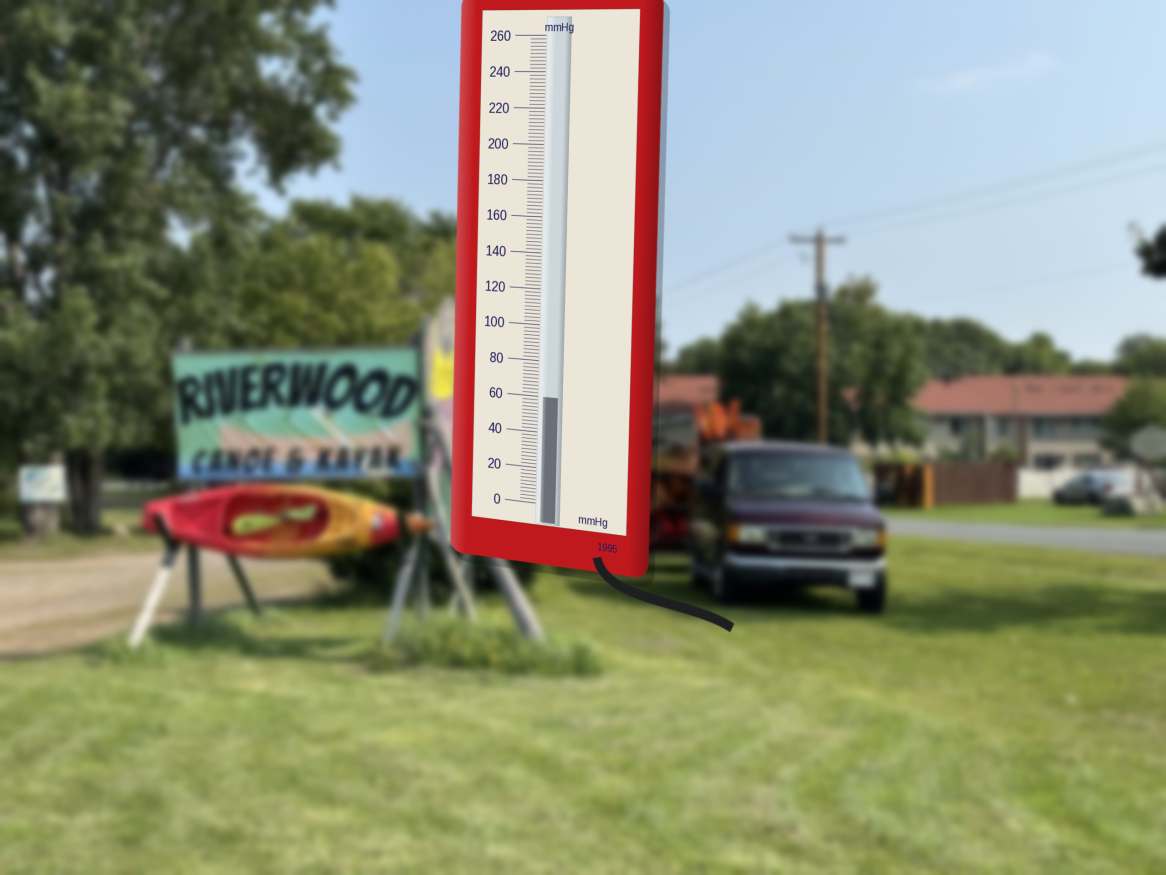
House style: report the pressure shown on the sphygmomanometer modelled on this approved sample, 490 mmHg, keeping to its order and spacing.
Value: 60 mmHg
